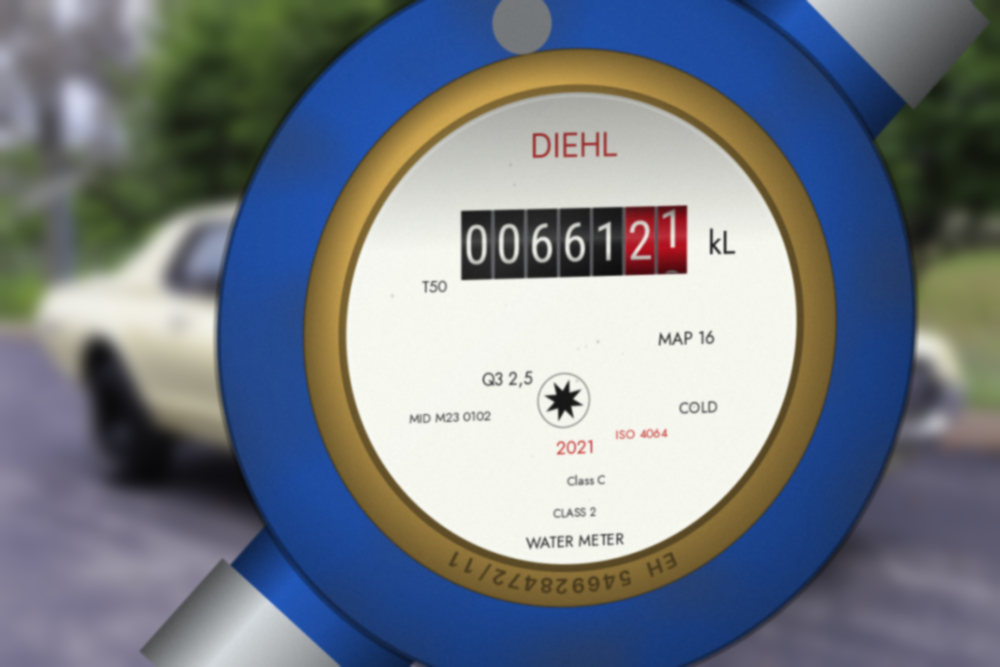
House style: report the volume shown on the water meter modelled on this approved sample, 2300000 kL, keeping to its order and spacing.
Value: 661.21 kL
